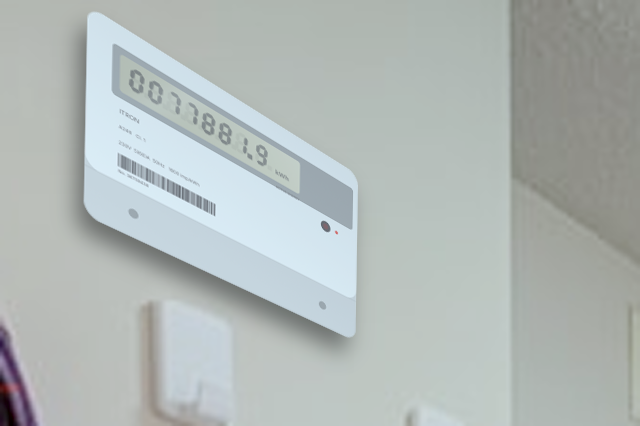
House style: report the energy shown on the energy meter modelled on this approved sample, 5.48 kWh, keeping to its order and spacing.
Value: 77881.9 kWh
